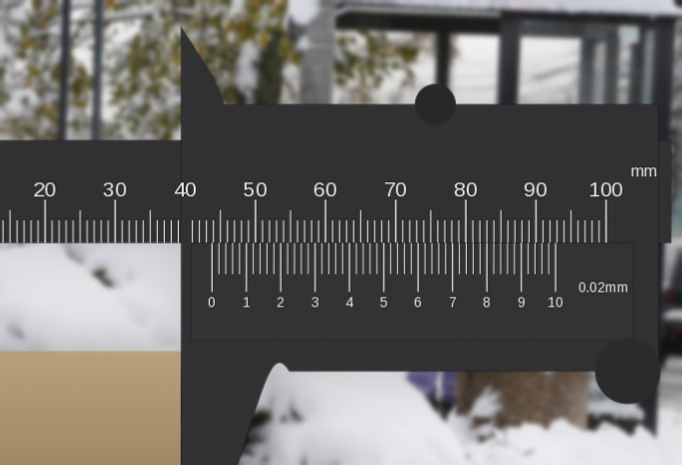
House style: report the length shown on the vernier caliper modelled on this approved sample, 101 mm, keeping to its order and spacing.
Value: 43.8 mm
